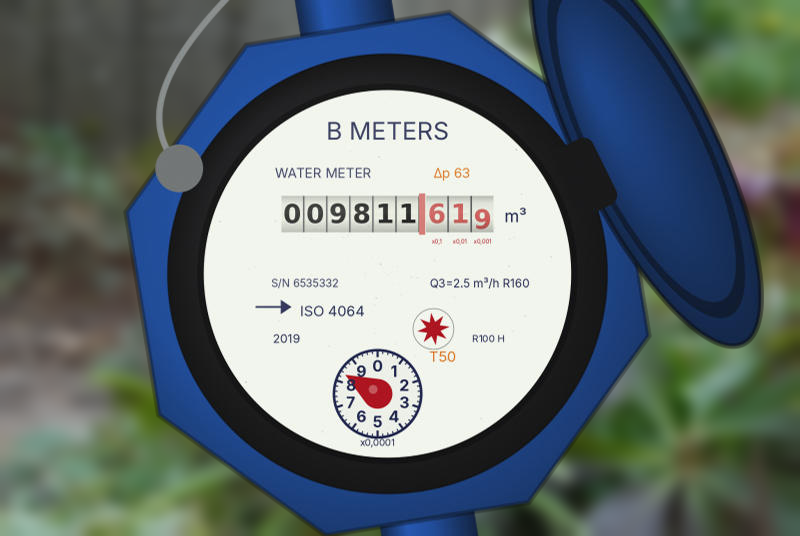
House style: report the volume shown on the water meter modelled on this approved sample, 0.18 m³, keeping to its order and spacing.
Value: 9811.6188 m³
